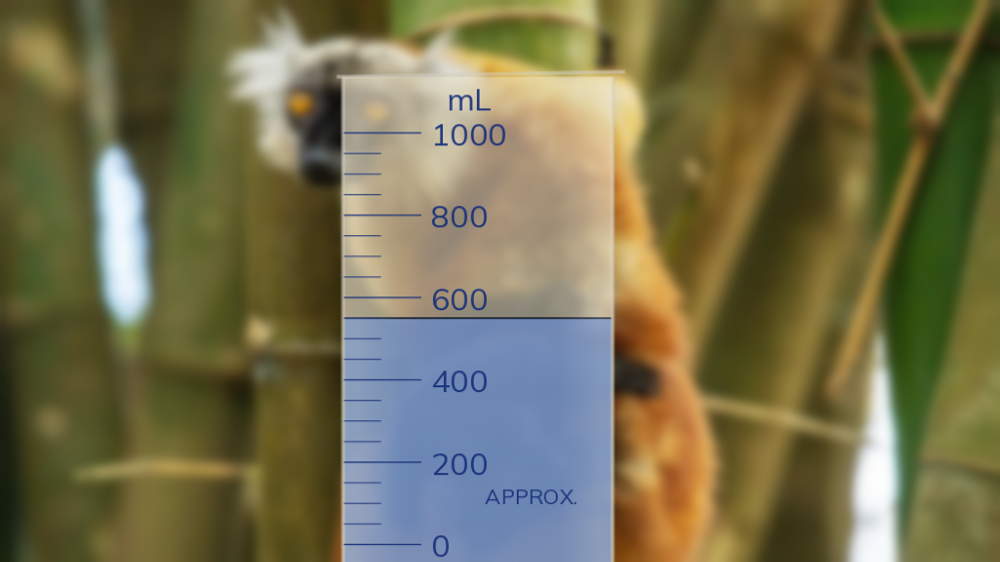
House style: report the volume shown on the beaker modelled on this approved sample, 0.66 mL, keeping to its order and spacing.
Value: 550 mL
